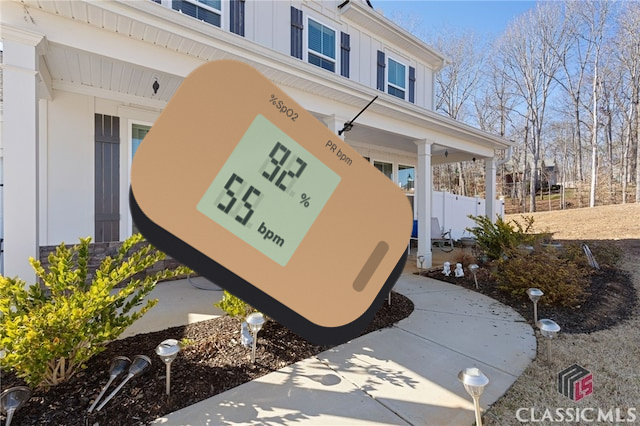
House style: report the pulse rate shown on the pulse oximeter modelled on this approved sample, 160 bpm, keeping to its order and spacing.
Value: 55 bpm
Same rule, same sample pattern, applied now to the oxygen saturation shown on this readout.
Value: 92 %
